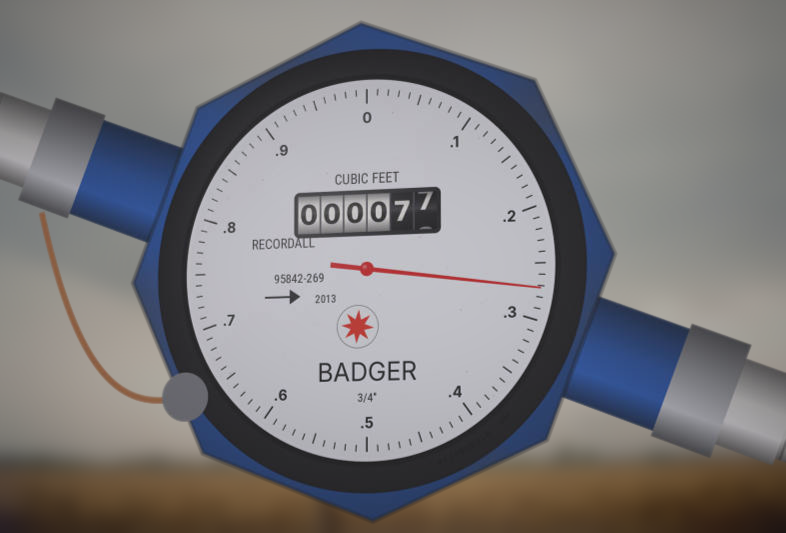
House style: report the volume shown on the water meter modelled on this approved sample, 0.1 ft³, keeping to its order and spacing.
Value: 77.27 ft³
